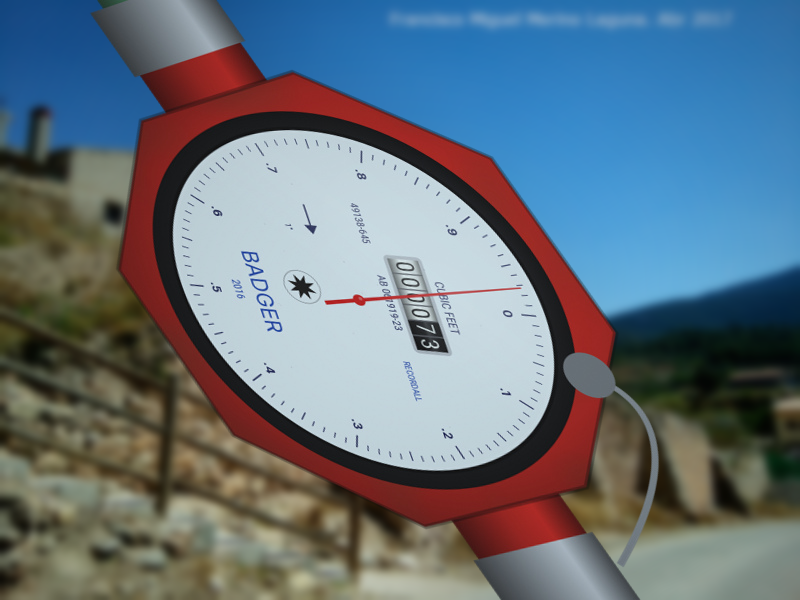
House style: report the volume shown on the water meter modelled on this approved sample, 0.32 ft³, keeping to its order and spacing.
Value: 72.97 ft³
